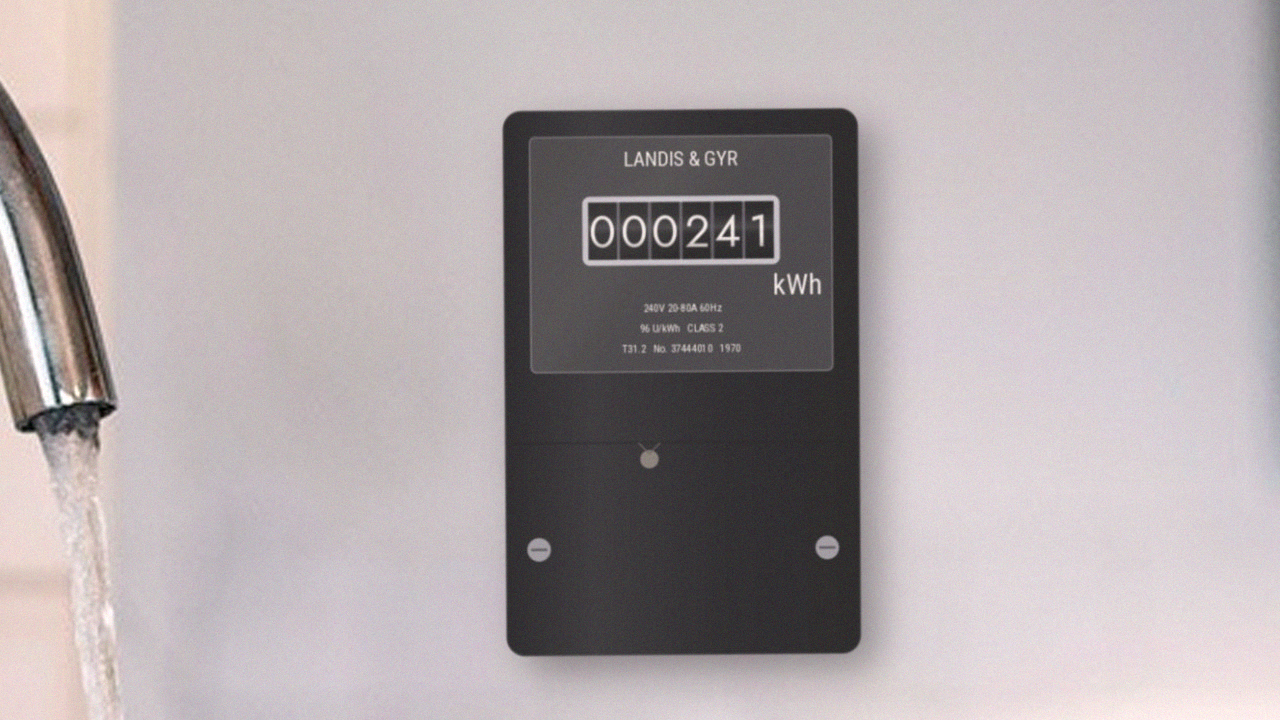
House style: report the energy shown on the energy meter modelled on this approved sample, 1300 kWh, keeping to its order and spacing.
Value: 241 kWh
